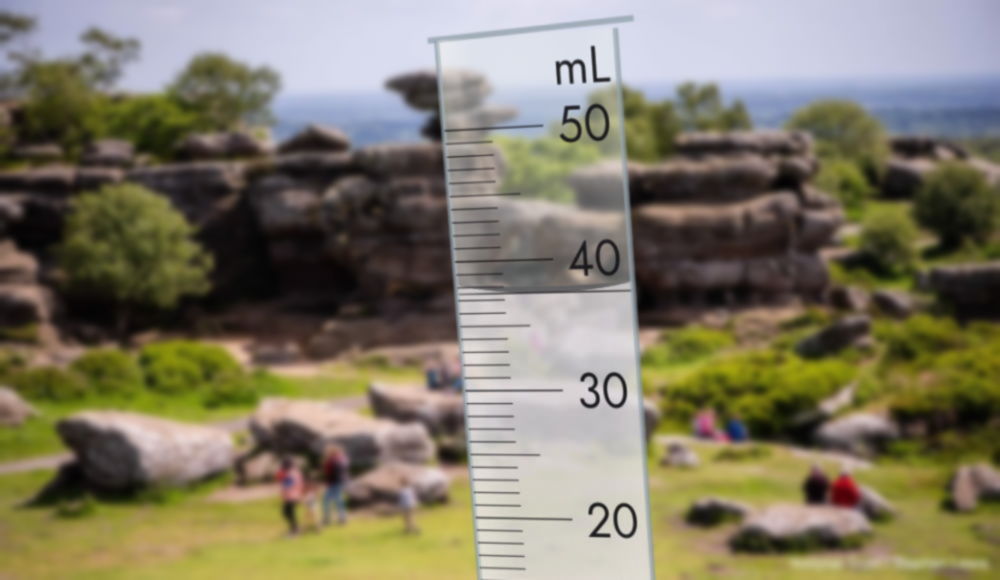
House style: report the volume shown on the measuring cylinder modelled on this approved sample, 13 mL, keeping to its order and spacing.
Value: 37.5 mL
